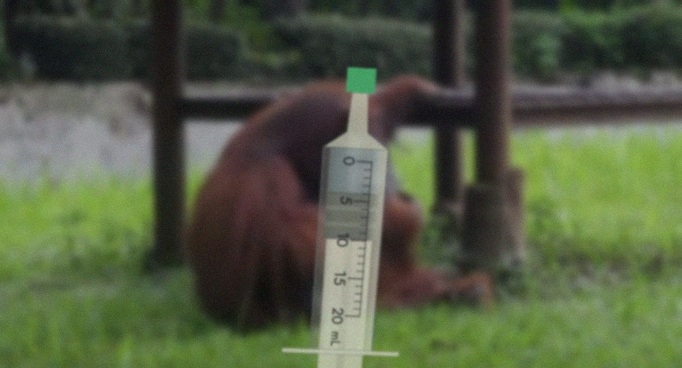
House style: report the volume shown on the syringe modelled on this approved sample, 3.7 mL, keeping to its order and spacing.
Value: 4 mL
